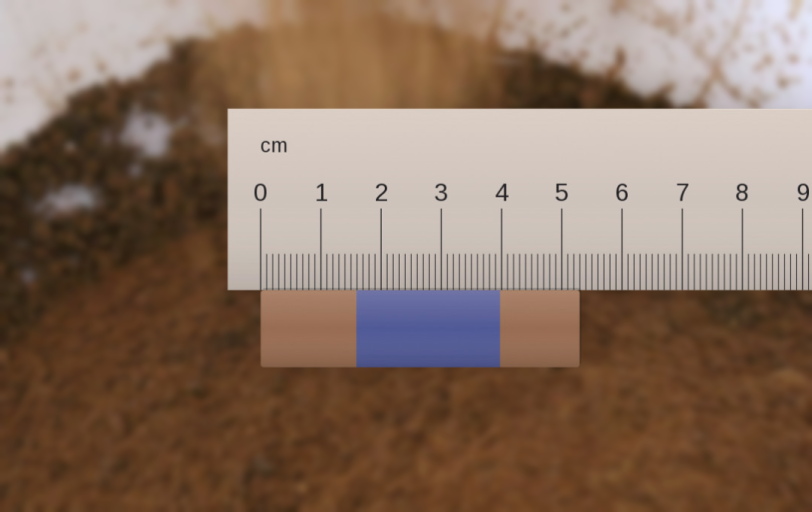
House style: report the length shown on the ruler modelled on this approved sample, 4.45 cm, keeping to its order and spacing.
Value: 5.3 cm
